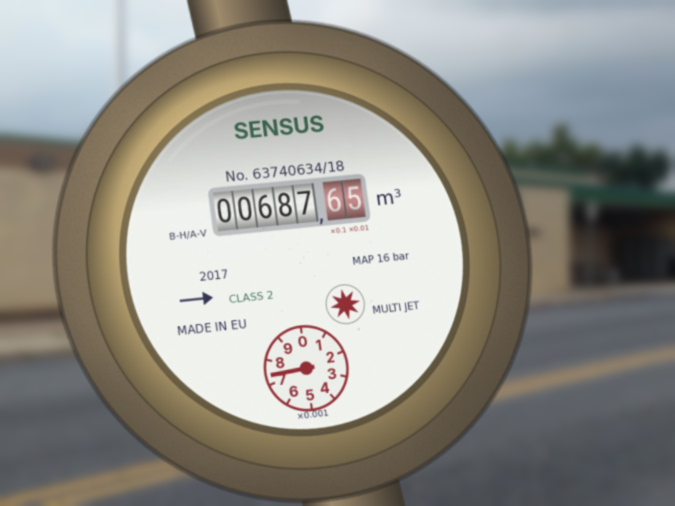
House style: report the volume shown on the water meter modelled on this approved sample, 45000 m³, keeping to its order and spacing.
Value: 687.657 m³
